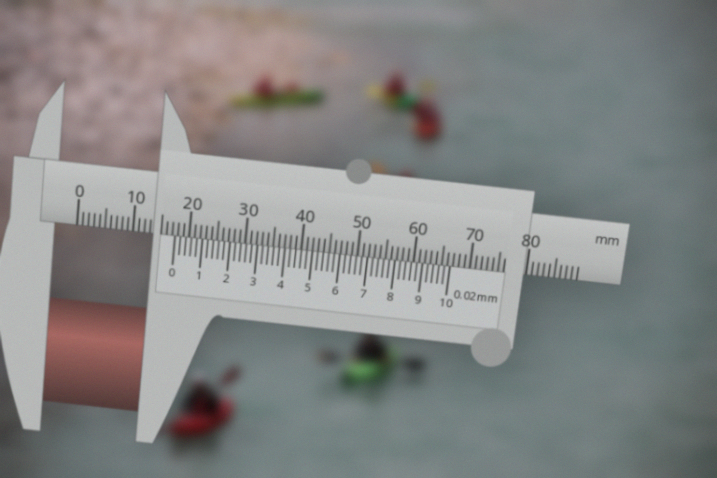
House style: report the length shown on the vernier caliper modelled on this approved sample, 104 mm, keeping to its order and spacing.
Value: 17.5 mm
